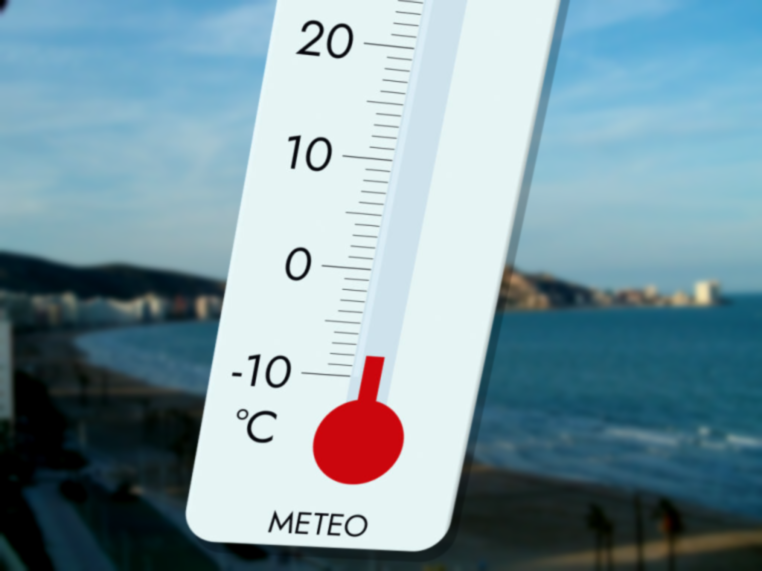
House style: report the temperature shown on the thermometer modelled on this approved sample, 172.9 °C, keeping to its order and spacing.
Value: -8 °C
